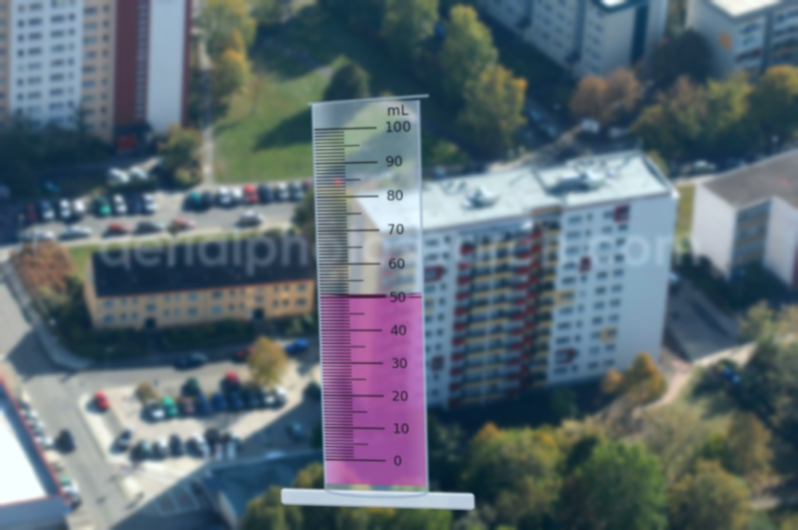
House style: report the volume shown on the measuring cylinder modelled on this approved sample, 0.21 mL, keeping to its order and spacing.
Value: 50 mL
